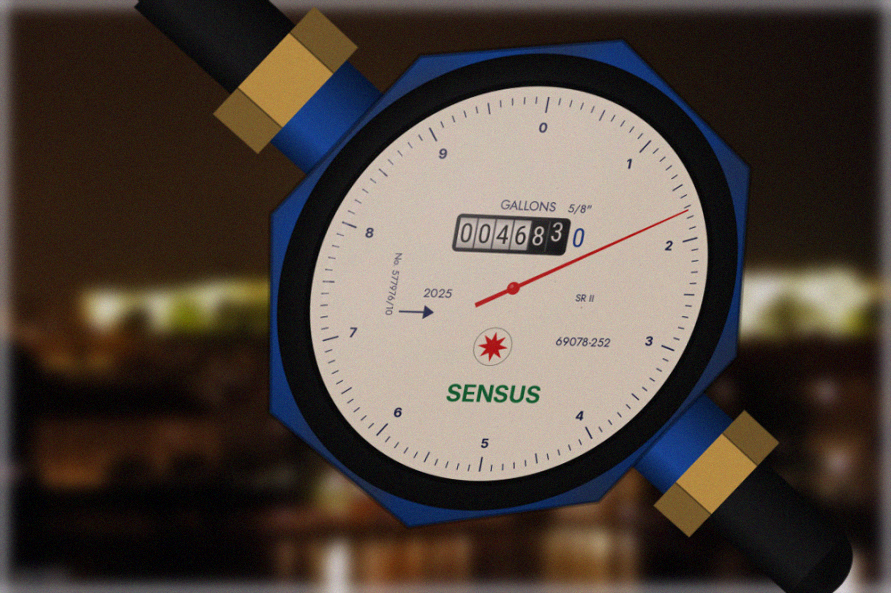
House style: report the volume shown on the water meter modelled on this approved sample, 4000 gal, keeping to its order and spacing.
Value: 46831.7 gal
